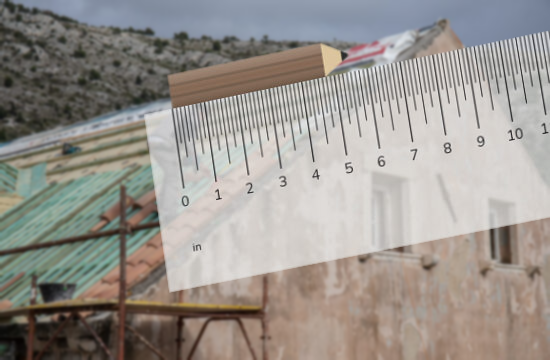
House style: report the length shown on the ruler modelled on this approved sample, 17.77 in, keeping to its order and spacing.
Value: 5.5 in
